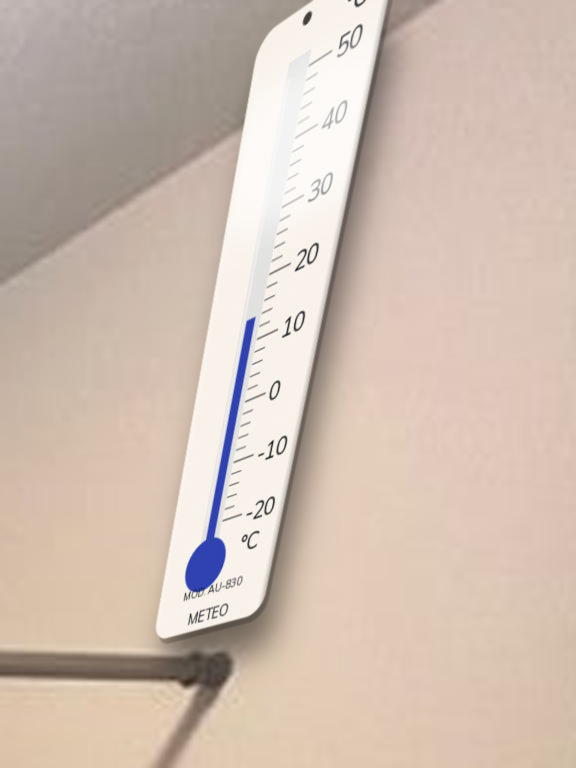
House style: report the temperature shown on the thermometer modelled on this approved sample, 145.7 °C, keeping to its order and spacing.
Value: 14 °C
